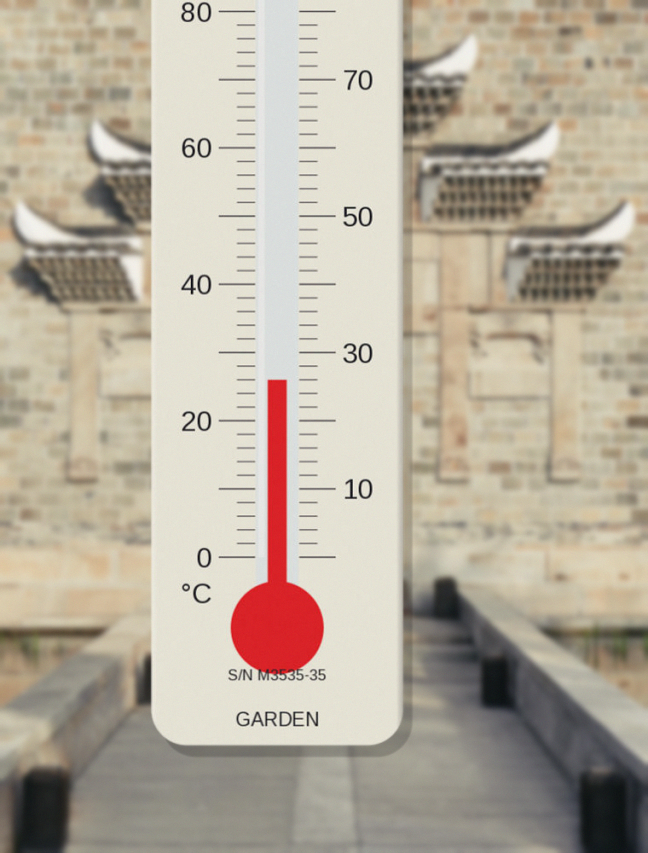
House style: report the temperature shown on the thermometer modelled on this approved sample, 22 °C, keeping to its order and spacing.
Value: 26 °C
